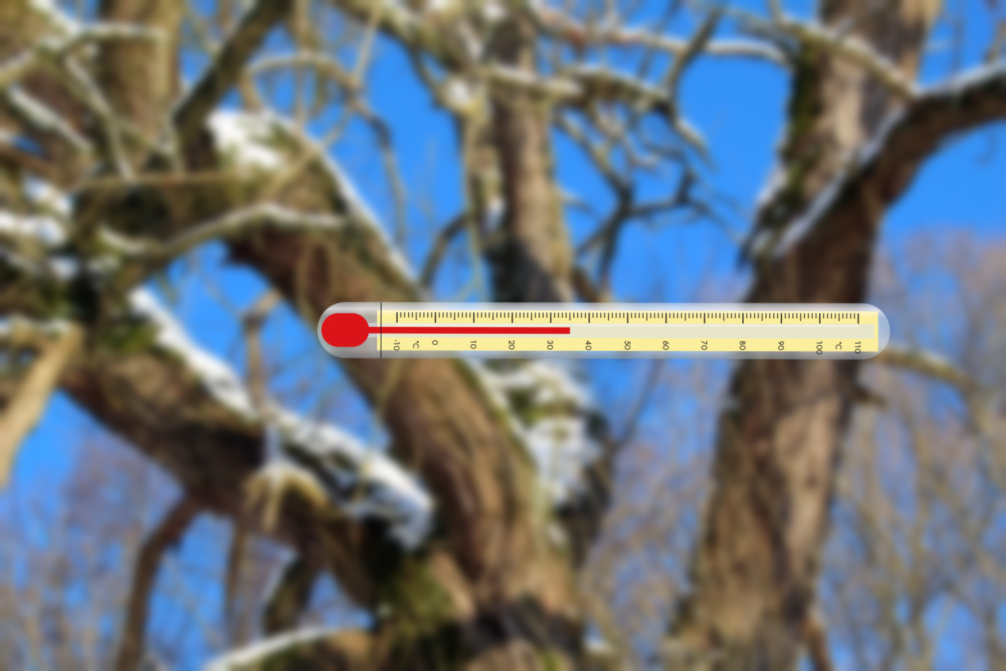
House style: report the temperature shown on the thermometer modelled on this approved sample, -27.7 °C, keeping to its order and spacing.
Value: 35 °C
